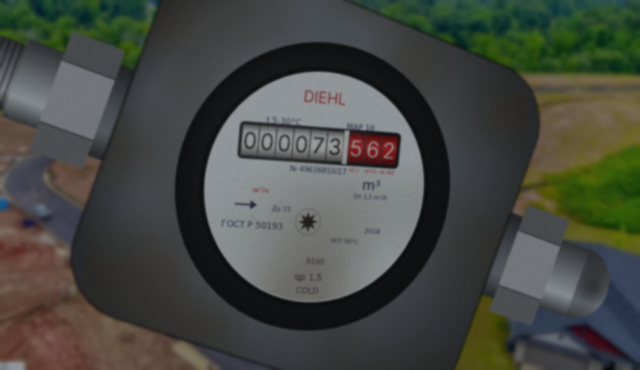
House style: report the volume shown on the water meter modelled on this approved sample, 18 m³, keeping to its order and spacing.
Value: 73.562 m³
